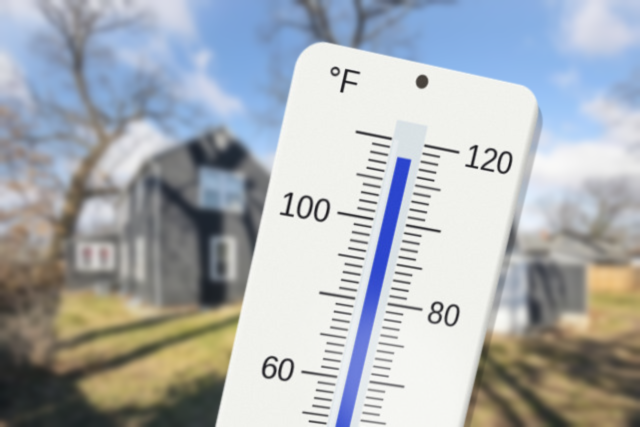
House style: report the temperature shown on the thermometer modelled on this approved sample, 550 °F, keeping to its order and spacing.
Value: 116 °F
